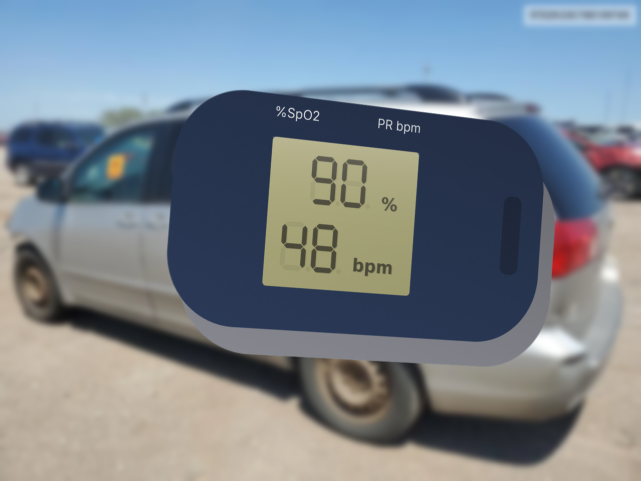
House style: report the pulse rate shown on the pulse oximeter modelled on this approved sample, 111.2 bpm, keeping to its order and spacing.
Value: 48 bpm
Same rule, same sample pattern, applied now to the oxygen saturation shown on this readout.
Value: 90 %
